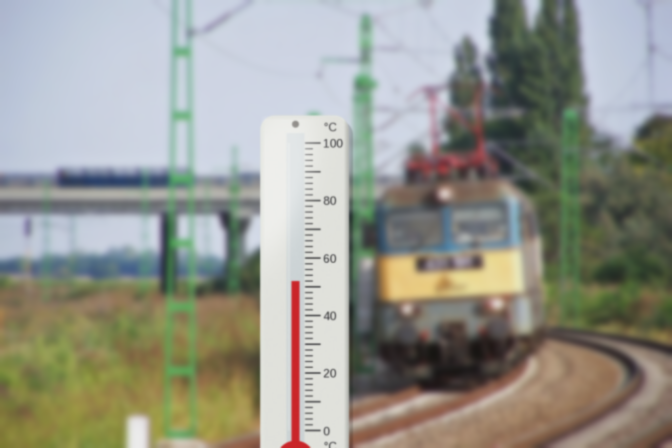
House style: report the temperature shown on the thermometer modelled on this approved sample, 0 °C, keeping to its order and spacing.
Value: 52 °C
